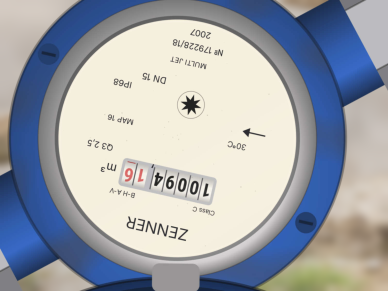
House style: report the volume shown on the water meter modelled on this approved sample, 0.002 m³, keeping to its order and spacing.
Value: 10094.16 m³
